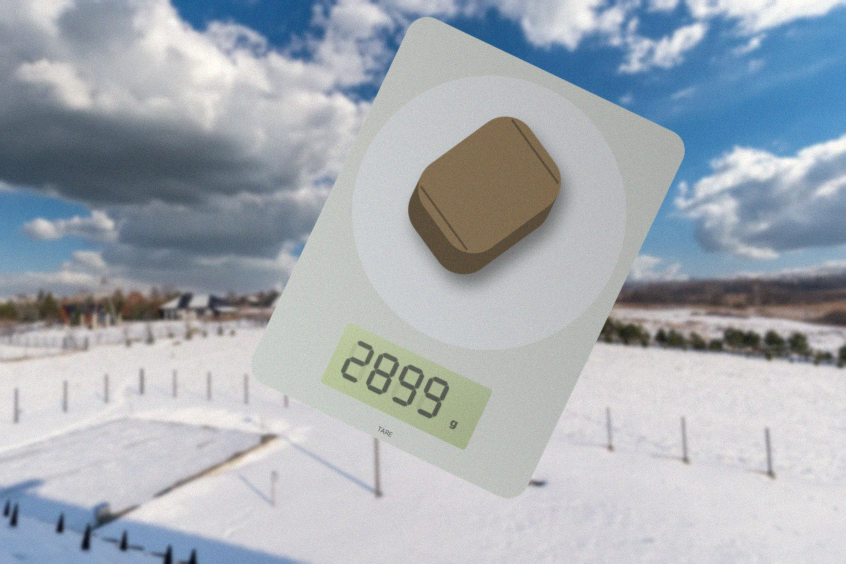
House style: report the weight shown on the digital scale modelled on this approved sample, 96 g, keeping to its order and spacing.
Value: 2899 g
